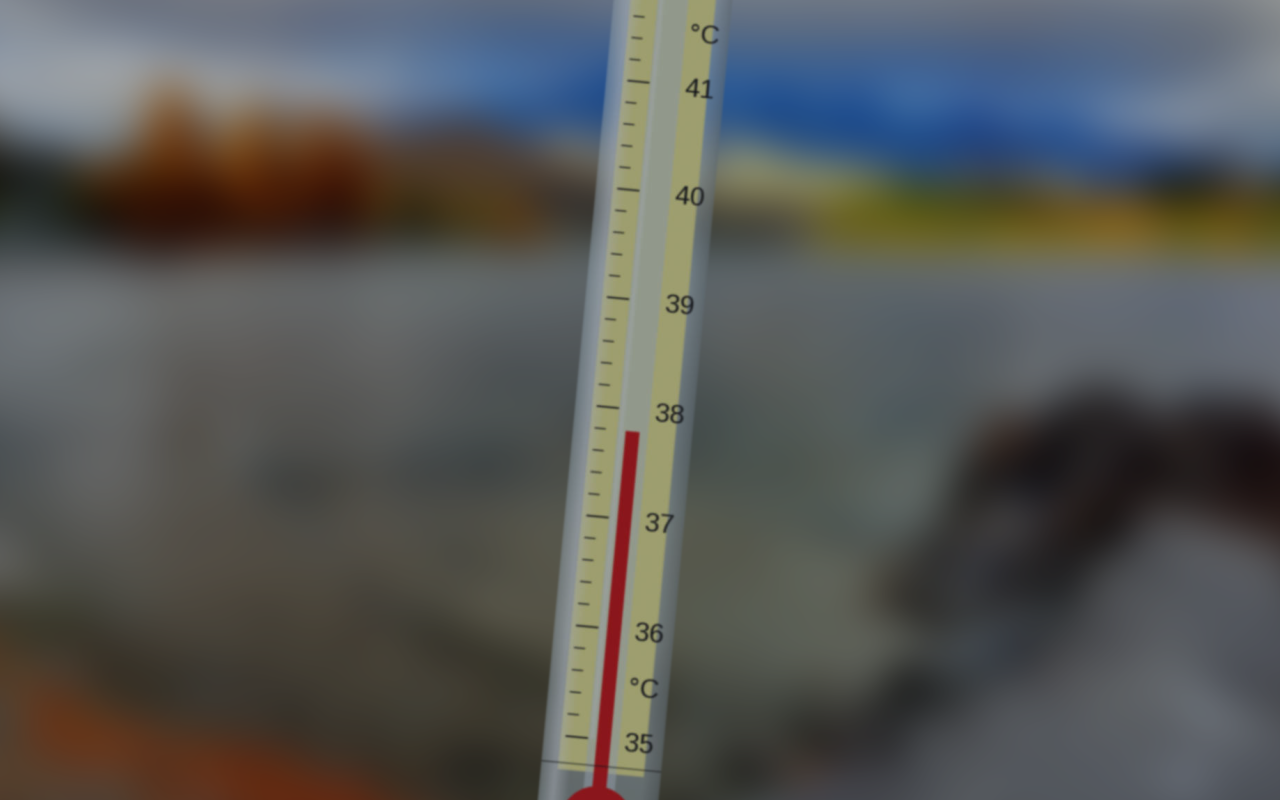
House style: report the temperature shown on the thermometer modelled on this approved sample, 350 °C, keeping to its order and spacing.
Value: 37.8 °C
